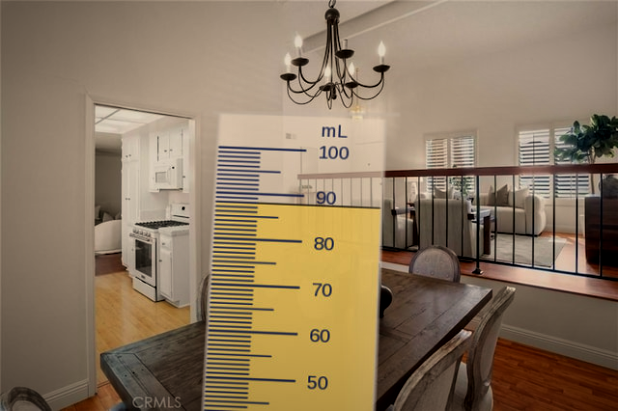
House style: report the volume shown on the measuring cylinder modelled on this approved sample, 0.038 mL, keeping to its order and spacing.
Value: 88 mL
